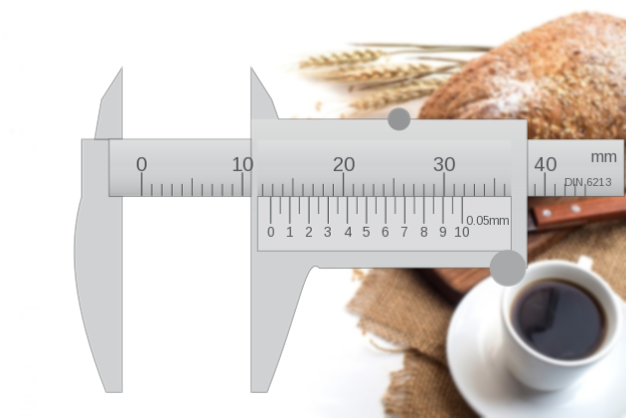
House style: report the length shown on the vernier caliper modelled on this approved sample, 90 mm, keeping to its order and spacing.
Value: 12.8 mm
